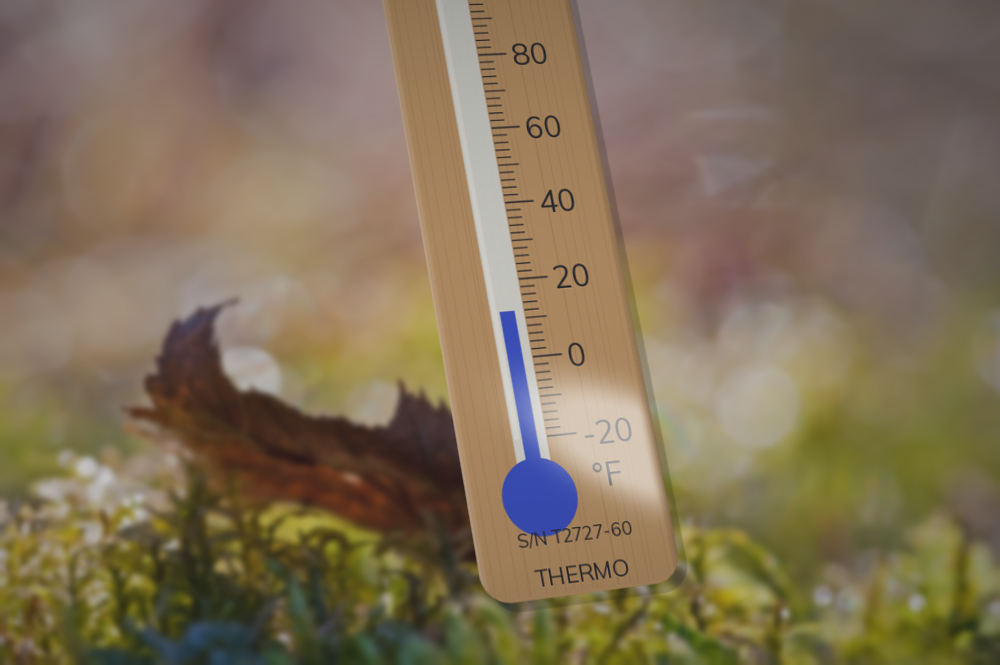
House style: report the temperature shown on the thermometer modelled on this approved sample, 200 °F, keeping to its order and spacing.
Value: 12 °F
